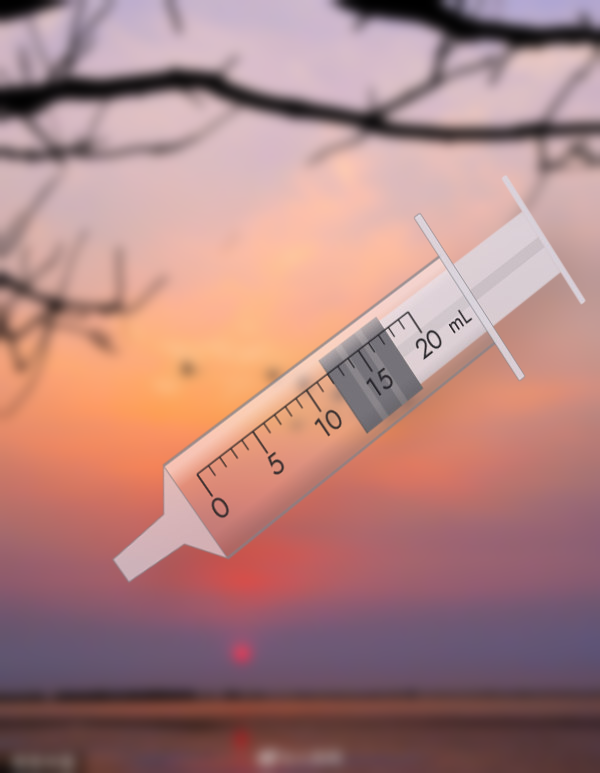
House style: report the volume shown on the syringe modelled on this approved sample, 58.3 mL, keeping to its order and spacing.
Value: 12 mL
